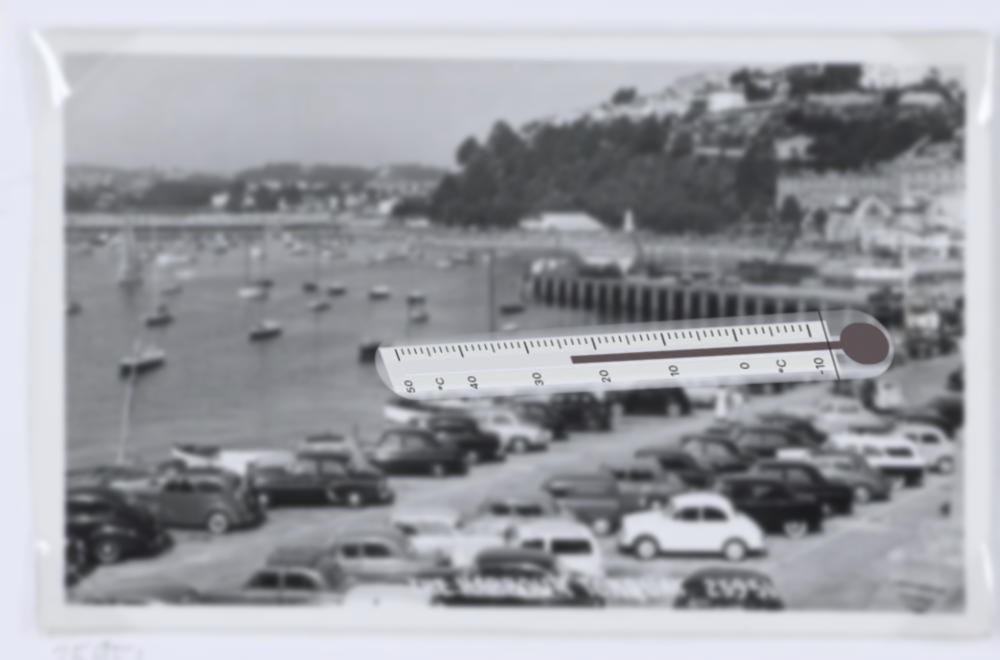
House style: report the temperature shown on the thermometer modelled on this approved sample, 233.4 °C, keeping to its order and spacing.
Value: 24 °C
